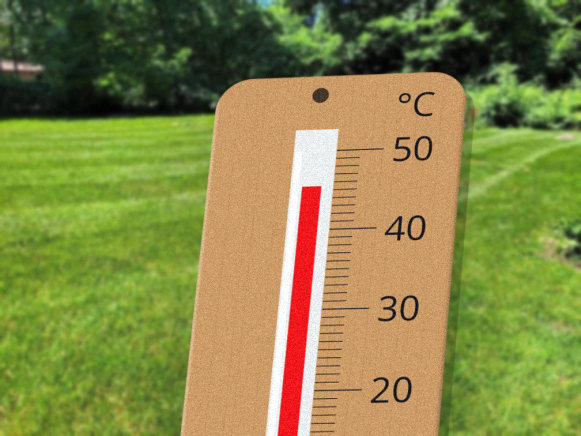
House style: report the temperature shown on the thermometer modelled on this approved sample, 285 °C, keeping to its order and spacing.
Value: 45.5 °C
